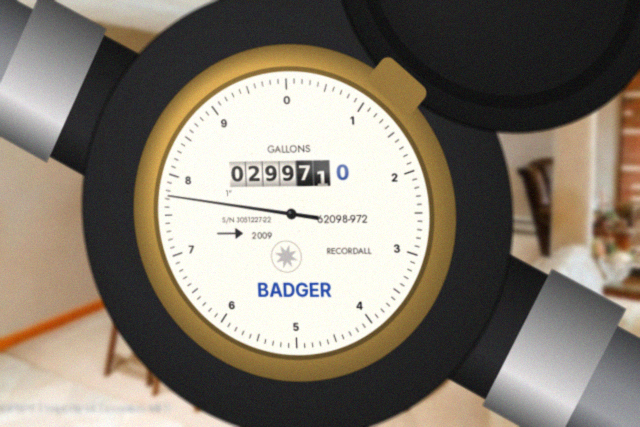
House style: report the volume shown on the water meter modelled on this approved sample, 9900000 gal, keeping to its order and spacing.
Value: 299707.7 gal
